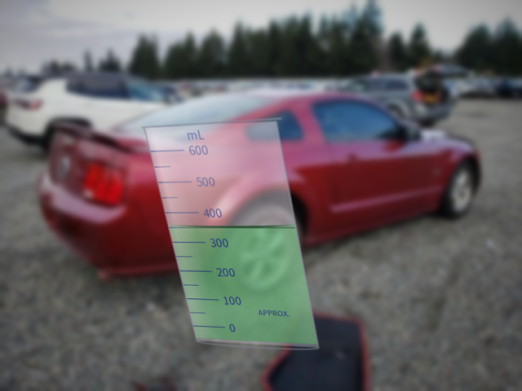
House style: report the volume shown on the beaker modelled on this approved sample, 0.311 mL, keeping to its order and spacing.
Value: 350 mL
